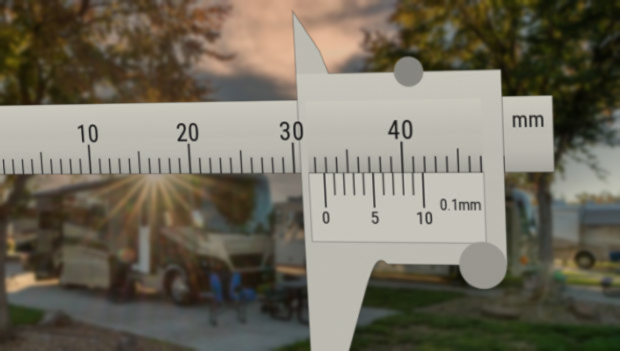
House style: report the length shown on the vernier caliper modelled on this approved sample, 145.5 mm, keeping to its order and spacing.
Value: 32.8 mm
